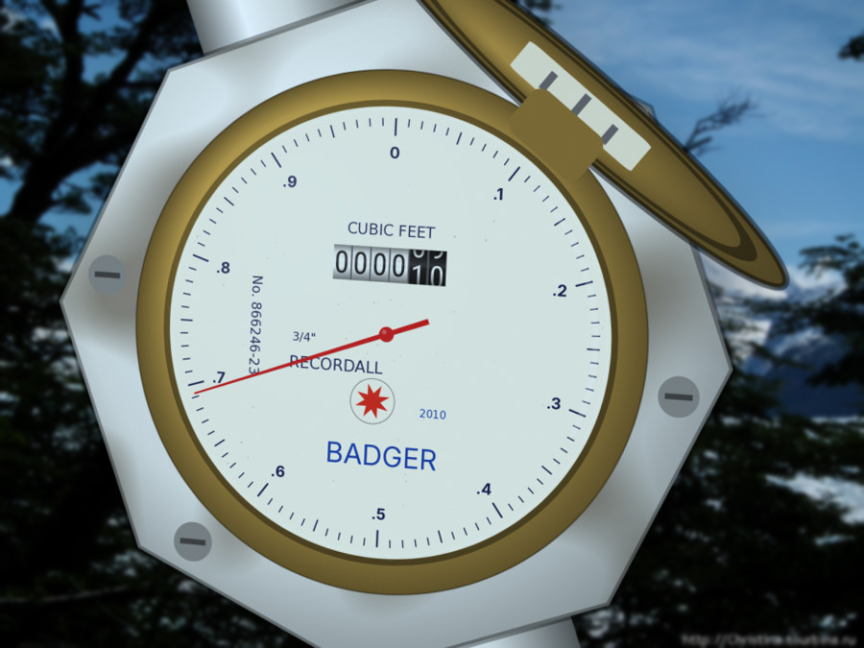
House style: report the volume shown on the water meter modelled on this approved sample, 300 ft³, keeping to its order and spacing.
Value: 9.69 ft³
